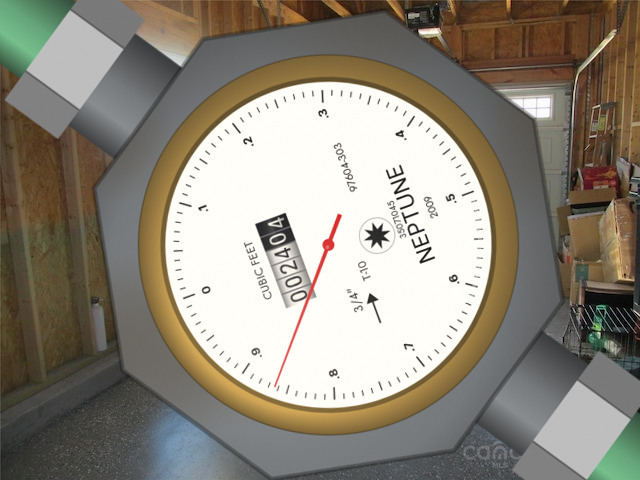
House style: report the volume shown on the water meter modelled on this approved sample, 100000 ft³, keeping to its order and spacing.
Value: 2403.86 ft³
